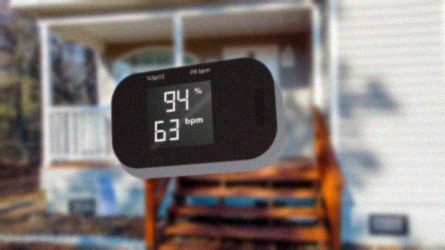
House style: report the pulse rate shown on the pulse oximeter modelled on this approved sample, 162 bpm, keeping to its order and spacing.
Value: 63 bpm
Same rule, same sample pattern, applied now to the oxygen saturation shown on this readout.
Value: 94 %
